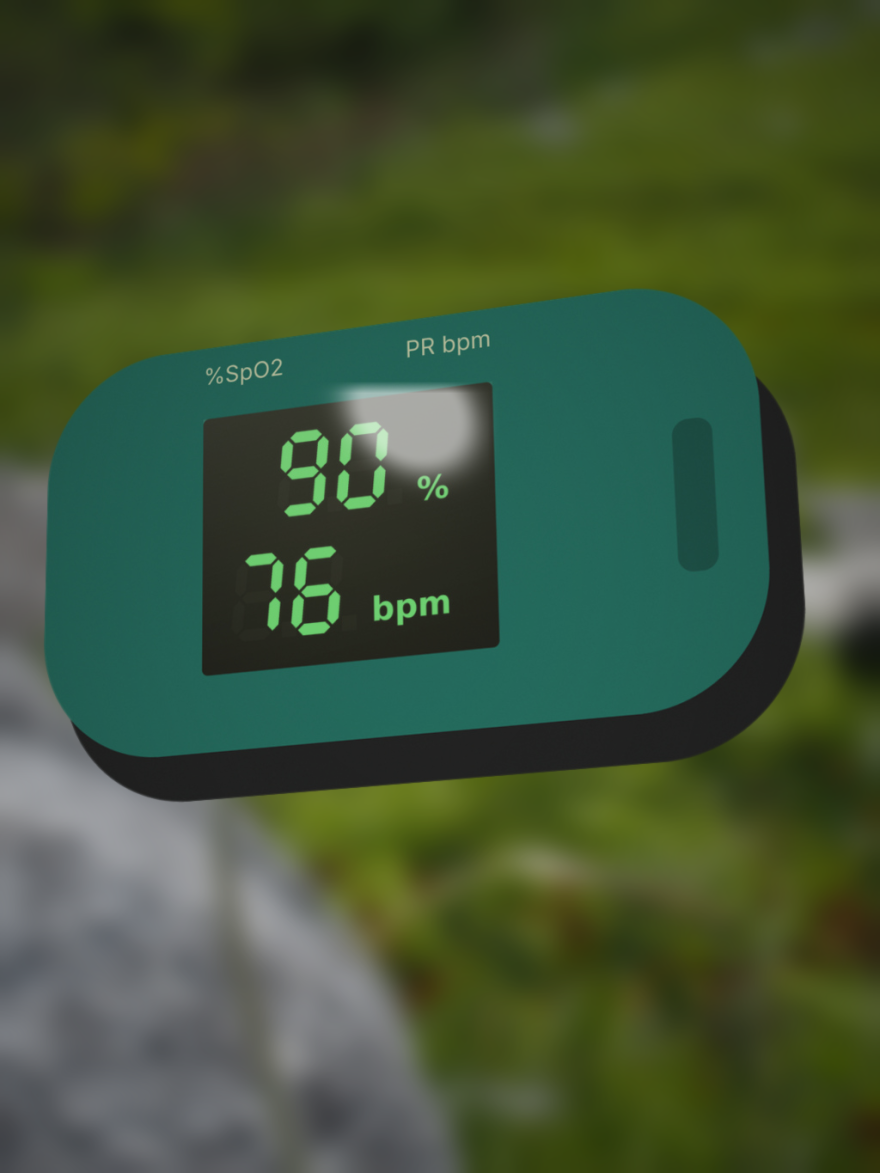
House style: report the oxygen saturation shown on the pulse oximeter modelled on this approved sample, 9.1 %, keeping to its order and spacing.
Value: 90 %
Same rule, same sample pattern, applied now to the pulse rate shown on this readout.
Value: 76 bpm
